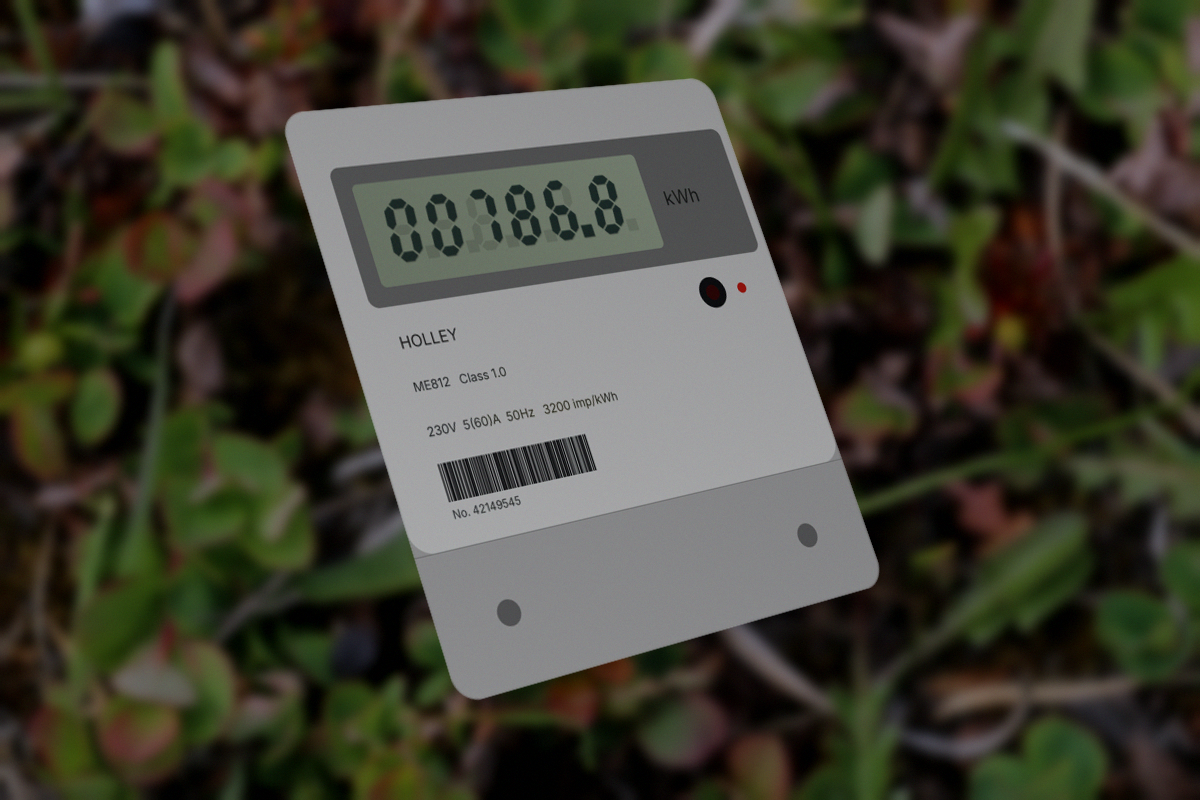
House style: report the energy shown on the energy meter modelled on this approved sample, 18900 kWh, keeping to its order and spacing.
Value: 786.8 kWh
